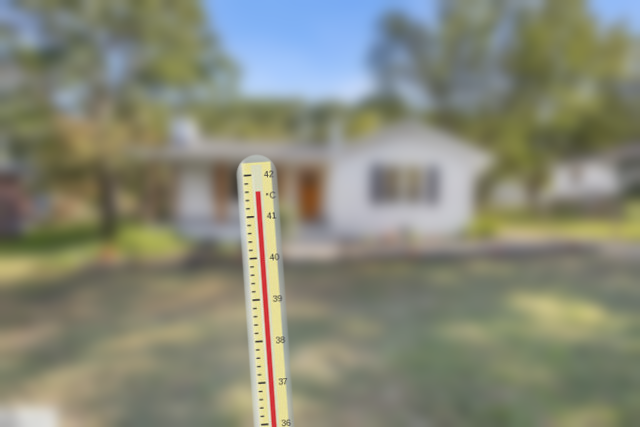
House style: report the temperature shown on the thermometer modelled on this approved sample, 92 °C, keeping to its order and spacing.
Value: 41.6 °C
